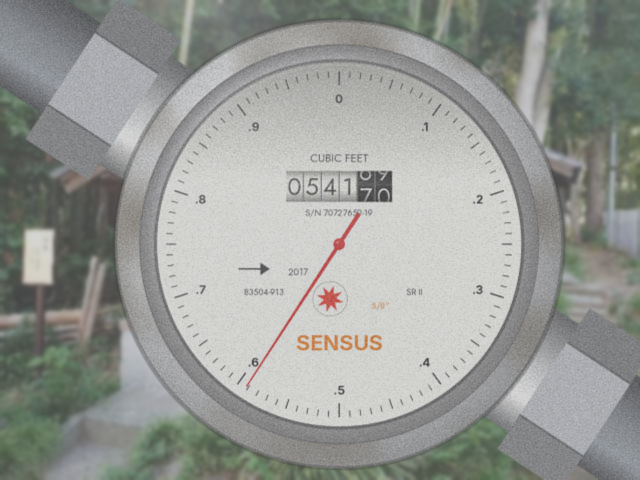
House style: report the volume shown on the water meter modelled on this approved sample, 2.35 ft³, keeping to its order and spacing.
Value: 54169.59 ft³
